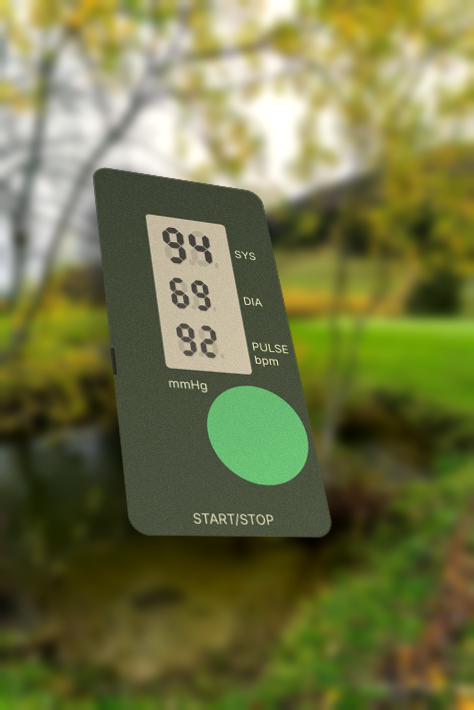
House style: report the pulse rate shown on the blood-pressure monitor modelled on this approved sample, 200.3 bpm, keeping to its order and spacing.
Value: 92 bpm
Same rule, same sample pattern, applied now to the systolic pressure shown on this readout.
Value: 94 mmHg
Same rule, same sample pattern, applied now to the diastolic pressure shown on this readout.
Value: 69 mmHg
